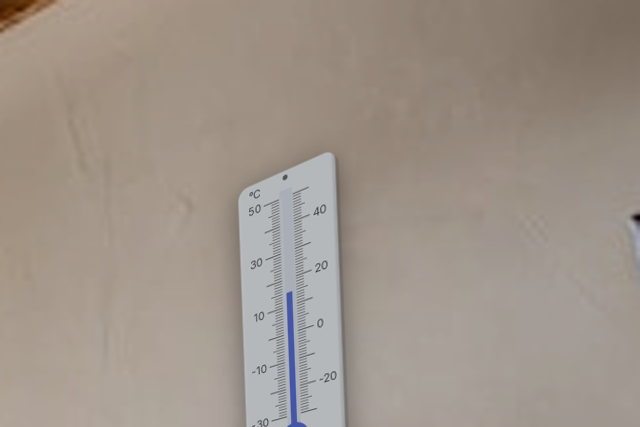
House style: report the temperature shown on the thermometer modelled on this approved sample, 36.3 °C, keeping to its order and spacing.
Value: 15 °C
